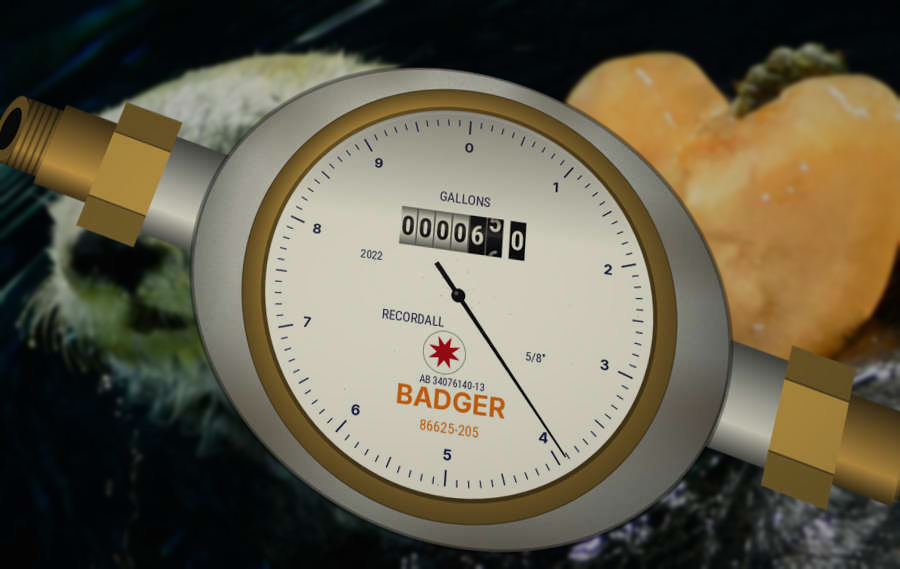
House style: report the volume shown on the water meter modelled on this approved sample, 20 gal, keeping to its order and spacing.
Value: 653.9 gal
